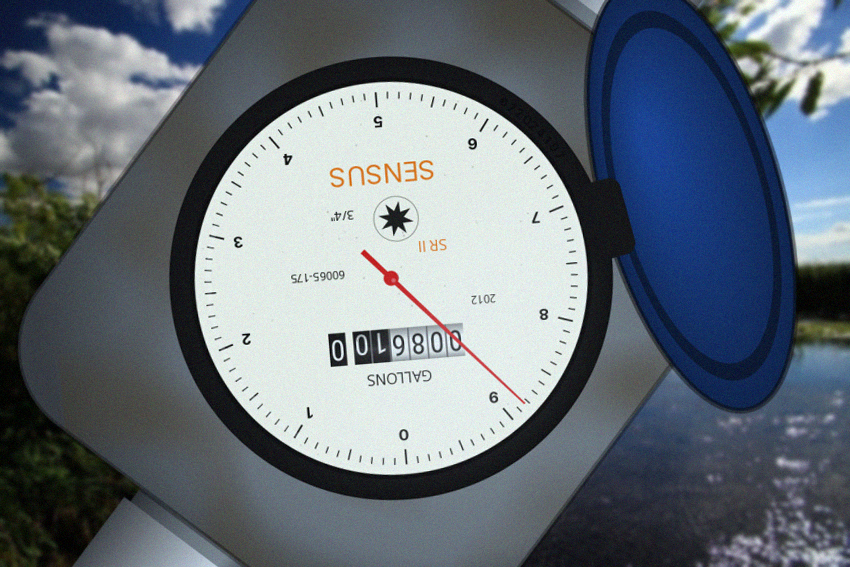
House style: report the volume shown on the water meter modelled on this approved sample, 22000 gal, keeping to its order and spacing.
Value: 86098.8 gal
